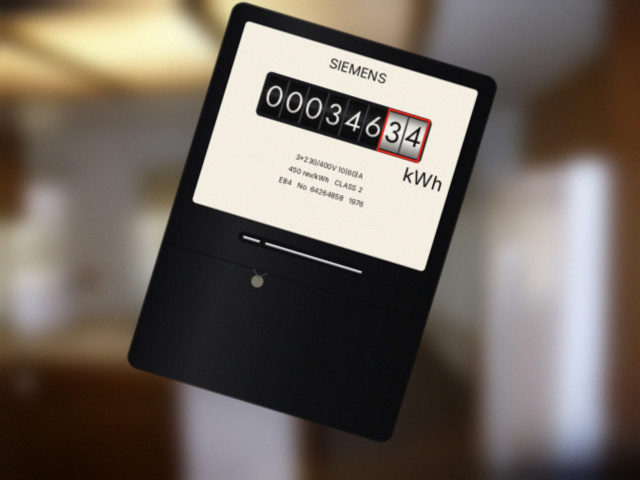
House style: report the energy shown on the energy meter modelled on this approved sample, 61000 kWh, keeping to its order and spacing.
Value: 346.34 kWh
